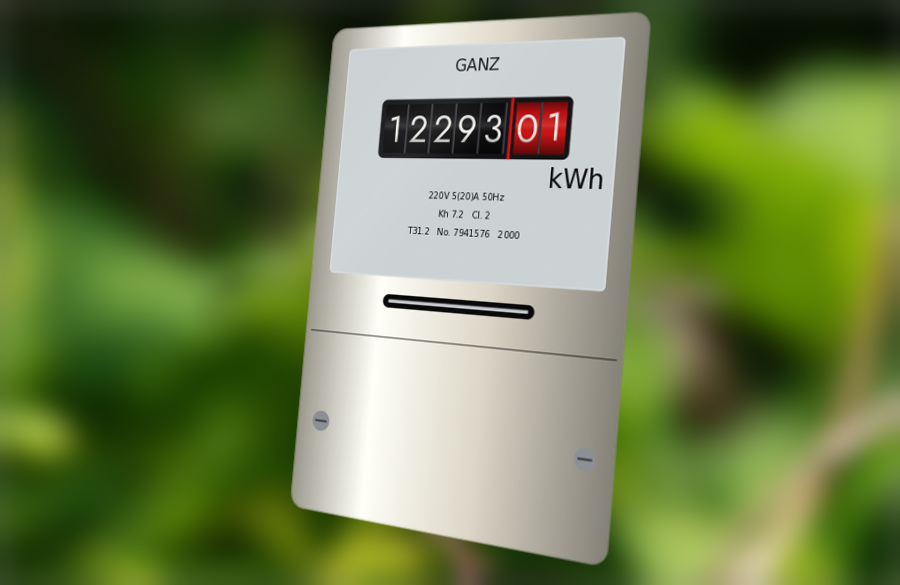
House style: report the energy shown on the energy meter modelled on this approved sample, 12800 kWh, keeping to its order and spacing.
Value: 12293.01 kWh
